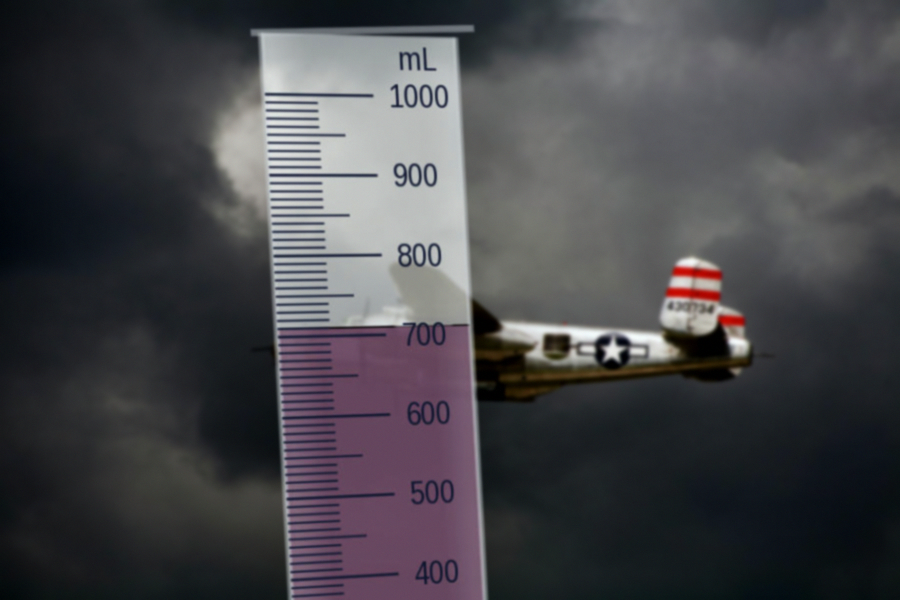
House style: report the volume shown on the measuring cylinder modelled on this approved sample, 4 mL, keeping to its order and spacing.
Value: 710 mL
